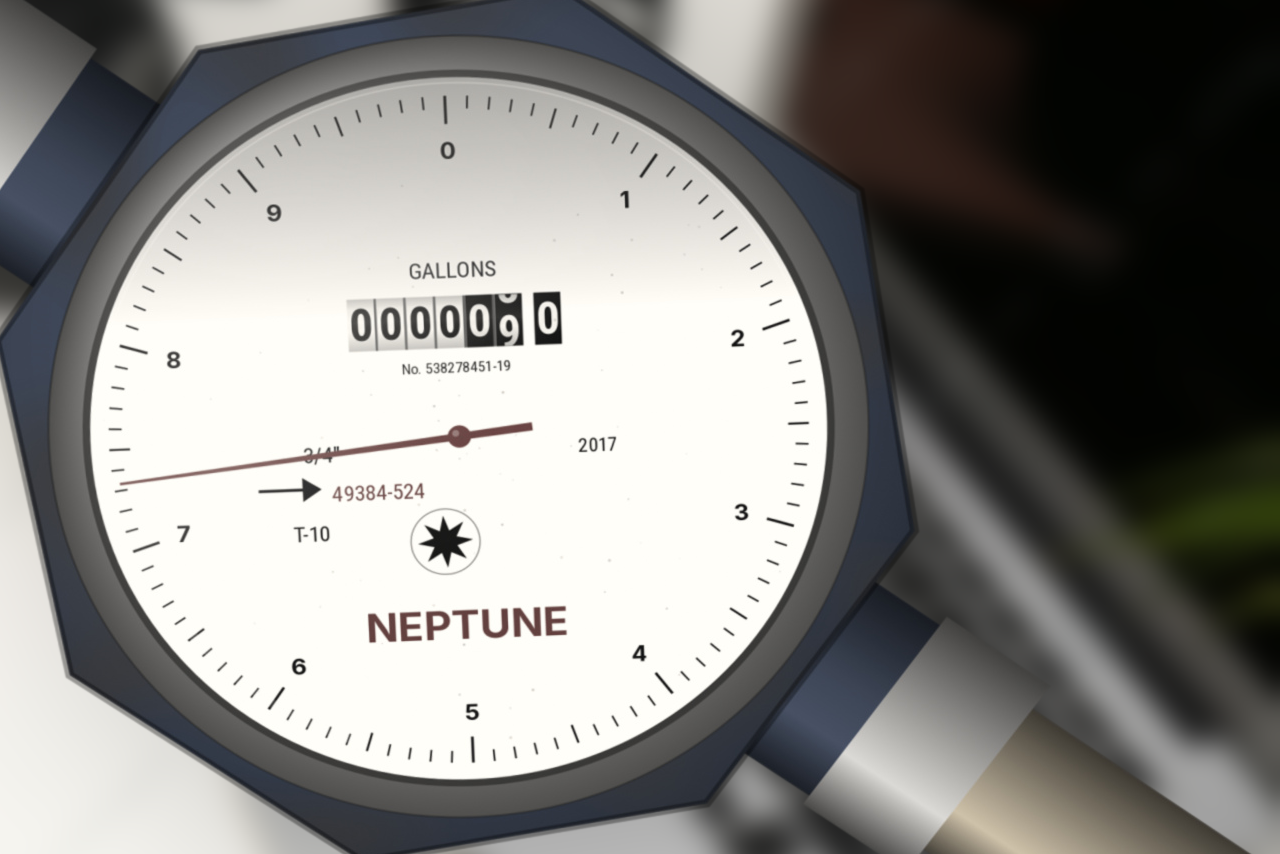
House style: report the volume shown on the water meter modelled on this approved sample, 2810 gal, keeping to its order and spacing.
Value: 87.3 gal
